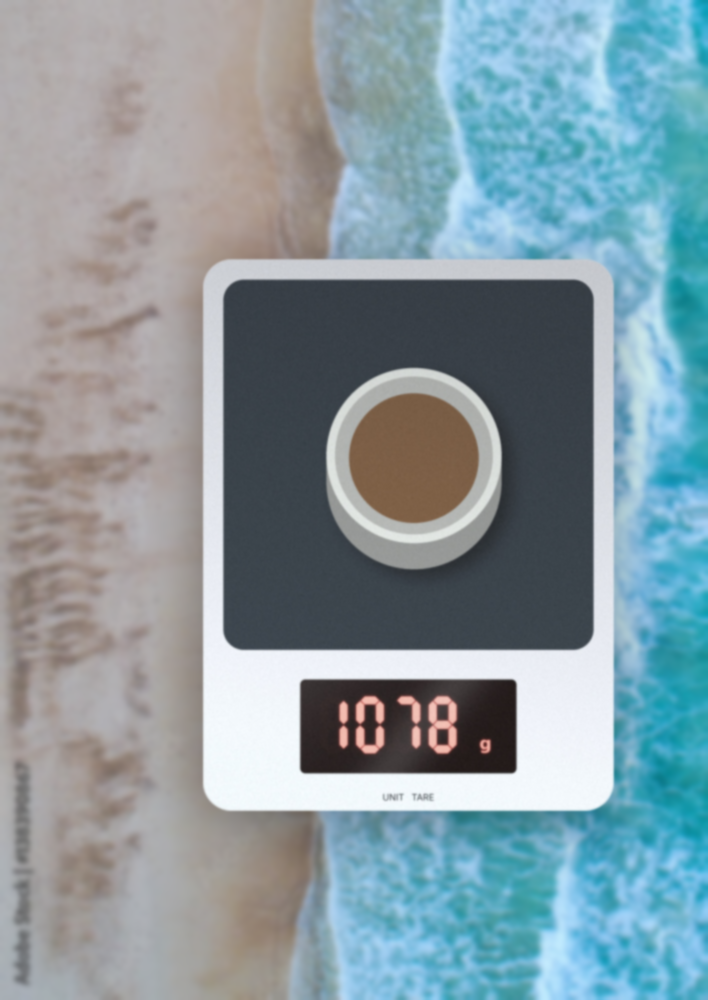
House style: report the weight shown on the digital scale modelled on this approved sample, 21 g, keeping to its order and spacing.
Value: 1078 g
